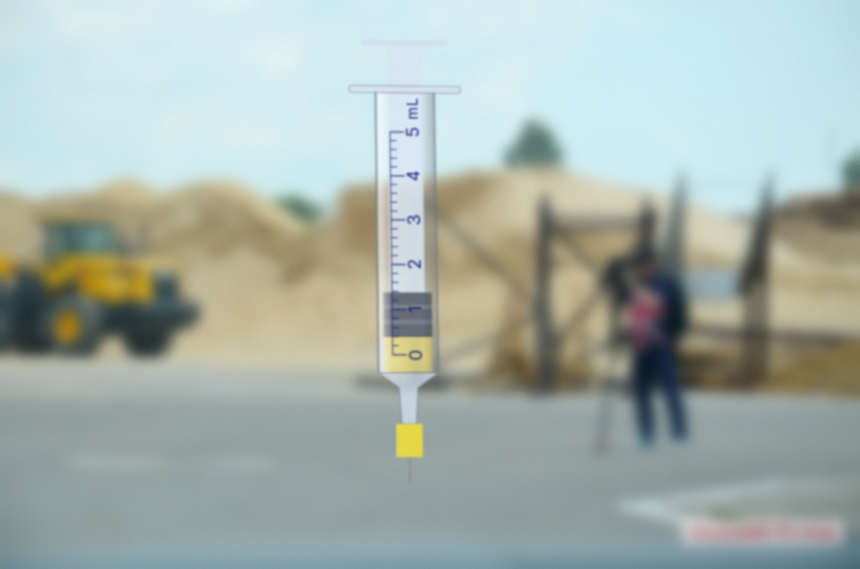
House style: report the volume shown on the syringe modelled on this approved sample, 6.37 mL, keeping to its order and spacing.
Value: 0.4 mL
